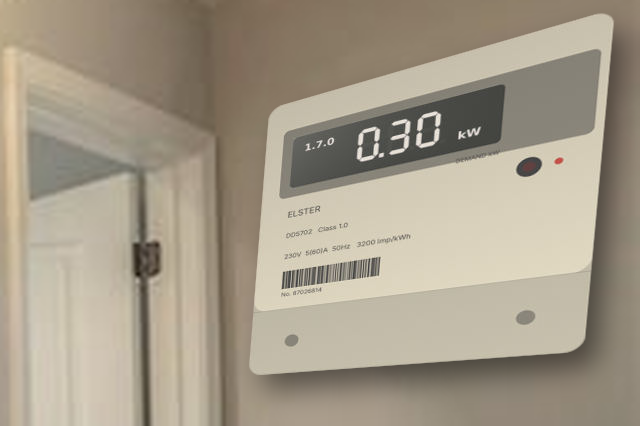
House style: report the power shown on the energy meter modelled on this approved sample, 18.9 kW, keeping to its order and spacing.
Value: 0.30 kW
